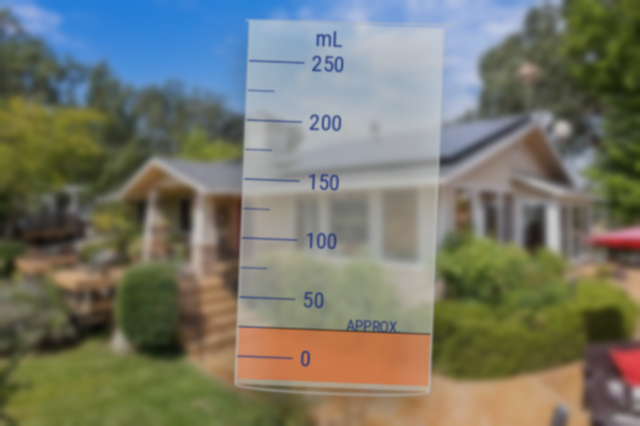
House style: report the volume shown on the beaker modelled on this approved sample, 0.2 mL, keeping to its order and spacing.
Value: 25 mL
